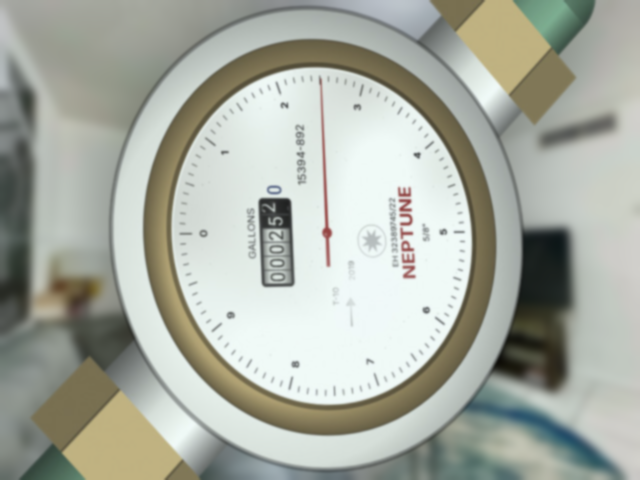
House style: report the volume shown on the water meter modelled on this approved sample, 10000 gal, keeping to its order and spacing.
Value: 2522.5 gal
